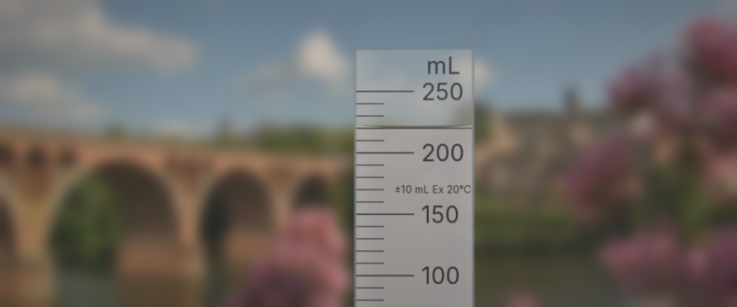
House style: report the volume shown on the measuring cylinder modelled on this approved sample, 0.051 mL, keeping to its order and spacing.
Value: 220 mL
